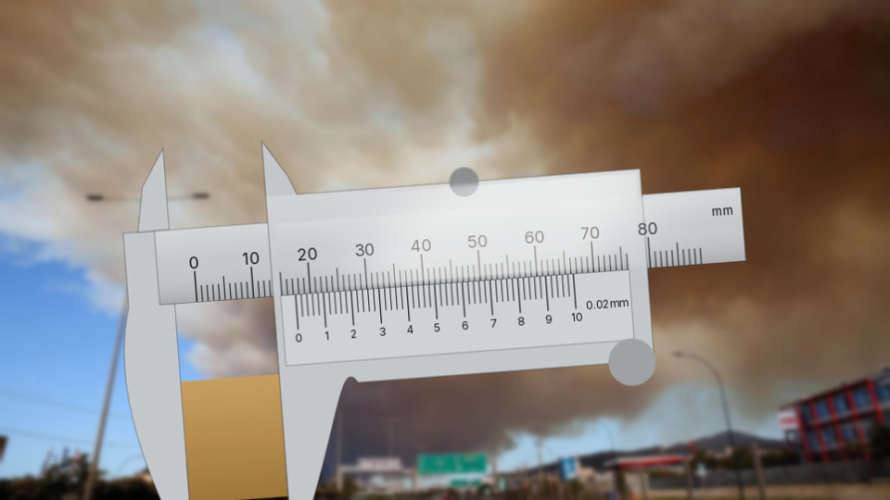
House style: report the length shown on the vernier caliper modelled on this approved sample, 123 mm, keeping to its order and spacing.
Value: 17.4 mm
